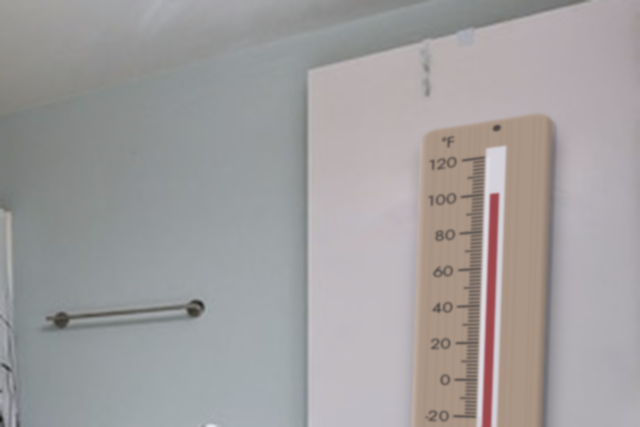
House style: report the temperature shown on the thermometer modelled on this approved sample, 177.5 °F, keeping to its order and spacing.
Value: 100 °F
